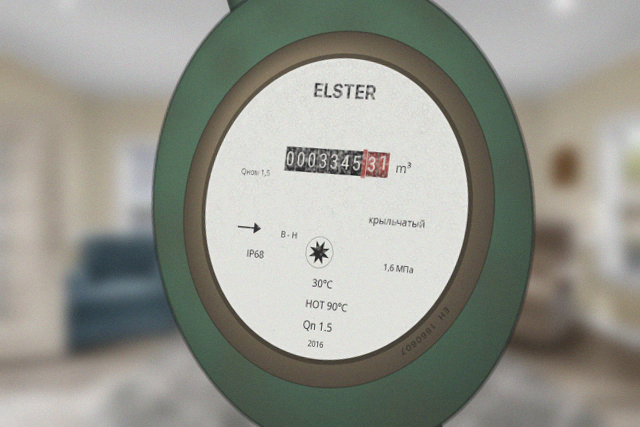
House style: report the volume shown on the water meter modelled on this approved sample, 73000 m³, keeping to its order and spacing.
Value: 3345.31 m³
